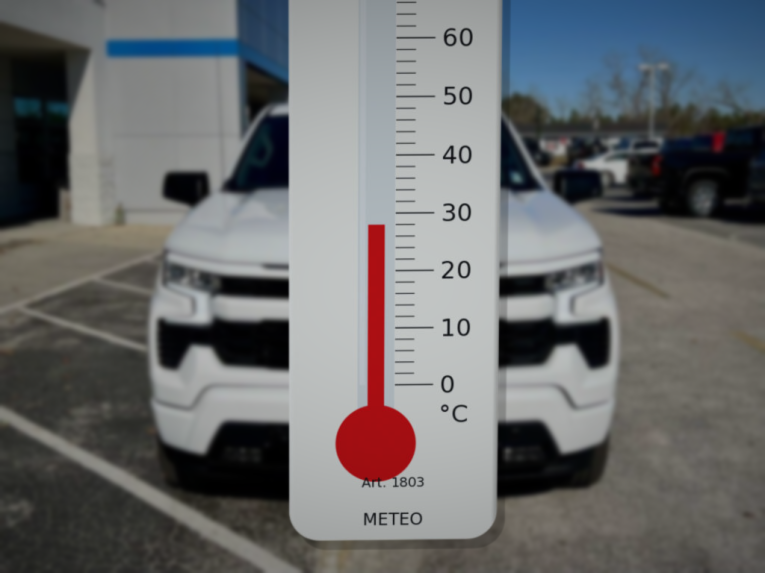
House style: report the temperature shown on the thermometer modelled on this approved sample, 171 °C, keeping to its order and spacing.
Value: 28 °C
